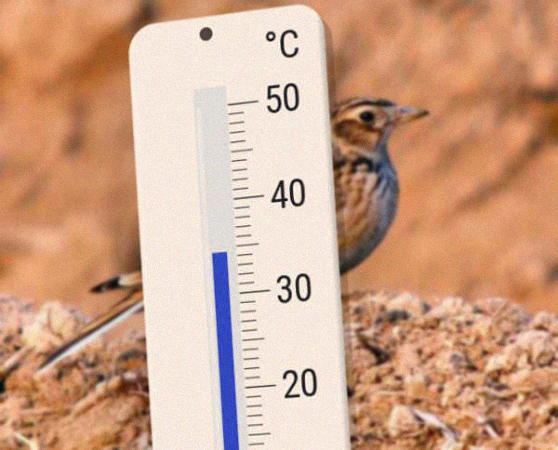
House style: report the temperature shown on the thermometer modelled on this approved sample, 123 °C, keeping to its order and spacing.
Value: 34.5 °C
